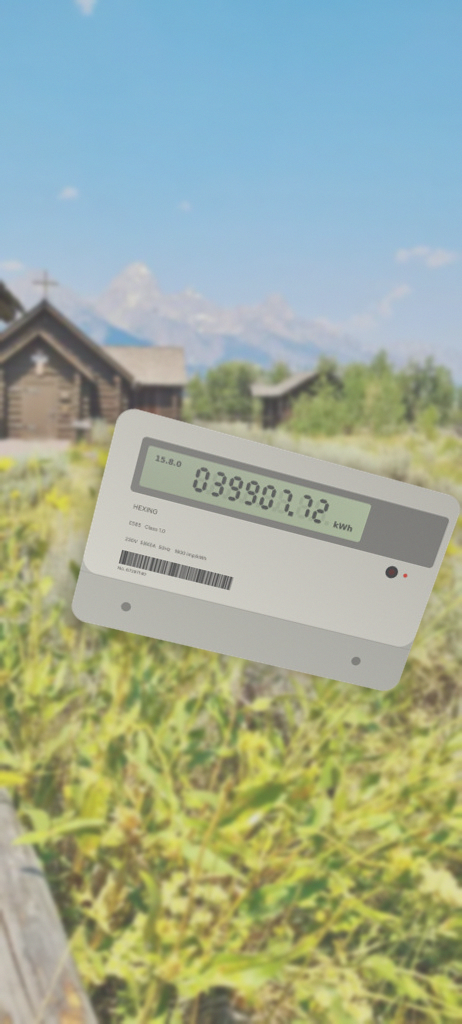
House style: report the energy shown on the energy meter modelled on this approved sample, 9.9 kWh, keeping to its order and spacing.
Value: 39907.72 kWh
